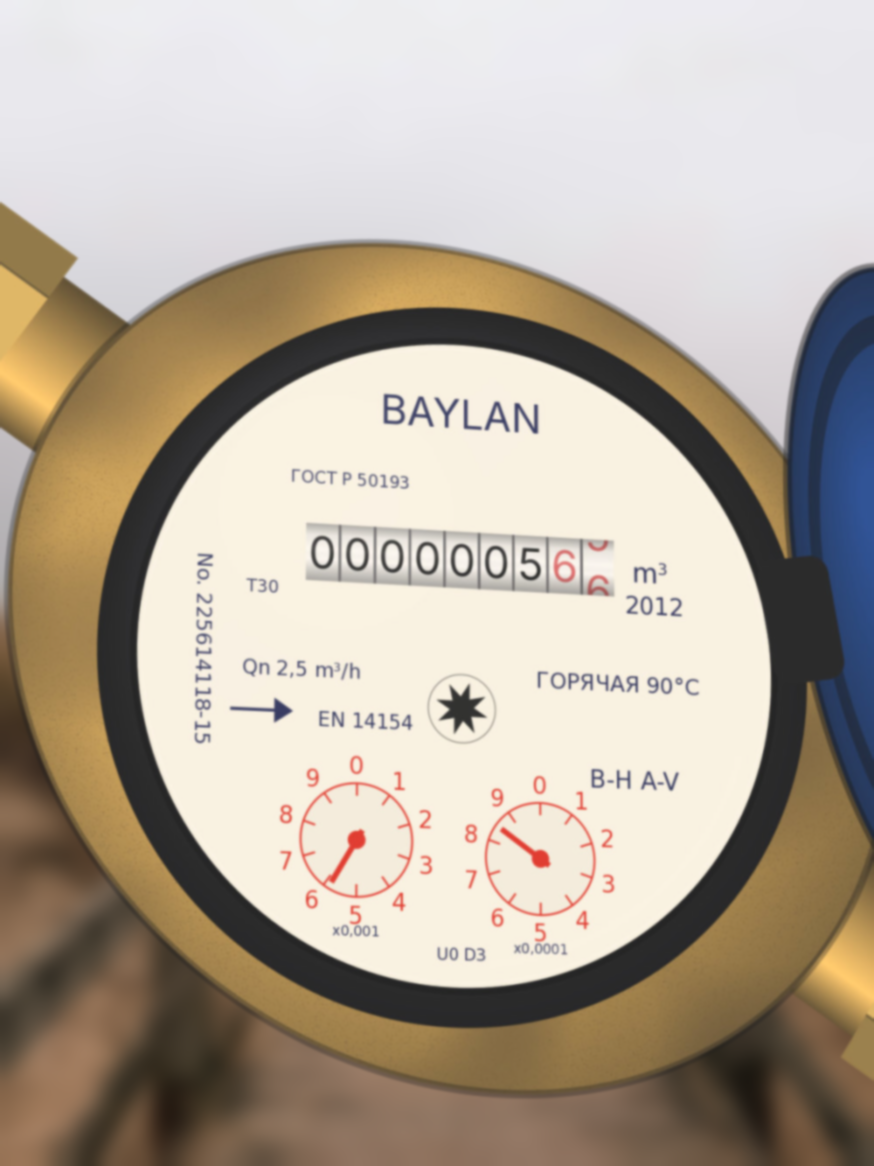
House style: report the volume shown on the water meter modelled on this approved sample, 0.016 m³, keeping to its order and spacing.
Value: 5.6558 m³
